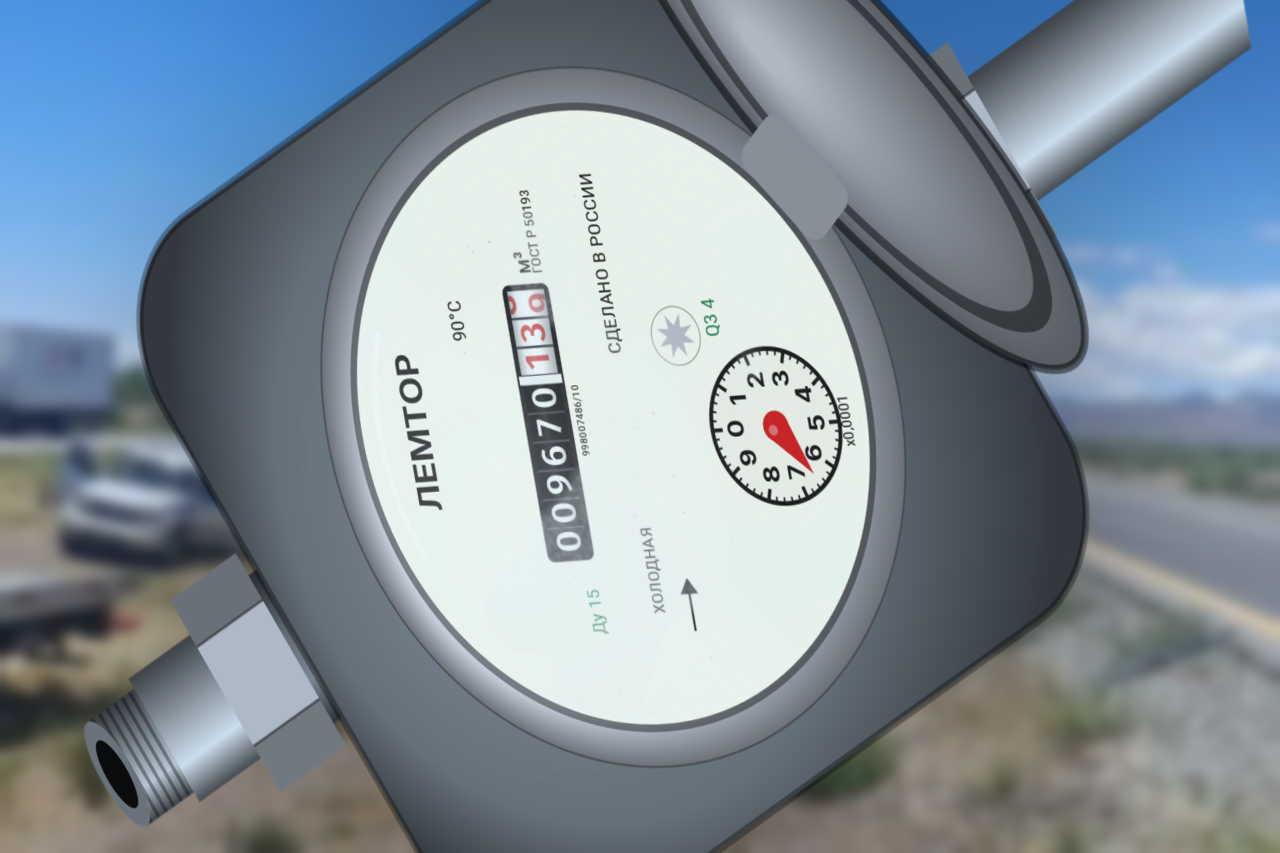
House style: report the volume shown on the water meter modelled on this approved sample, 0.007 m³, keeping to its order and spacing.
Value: 9670.1386 m³
